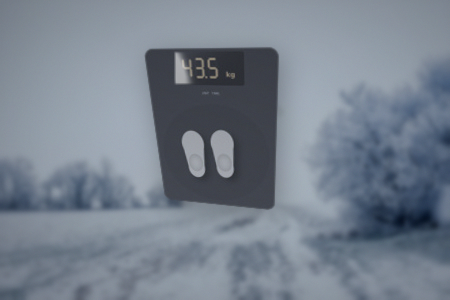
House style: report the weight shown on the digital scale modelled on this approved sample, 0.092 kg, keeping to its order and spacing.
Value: 43.5 kg
